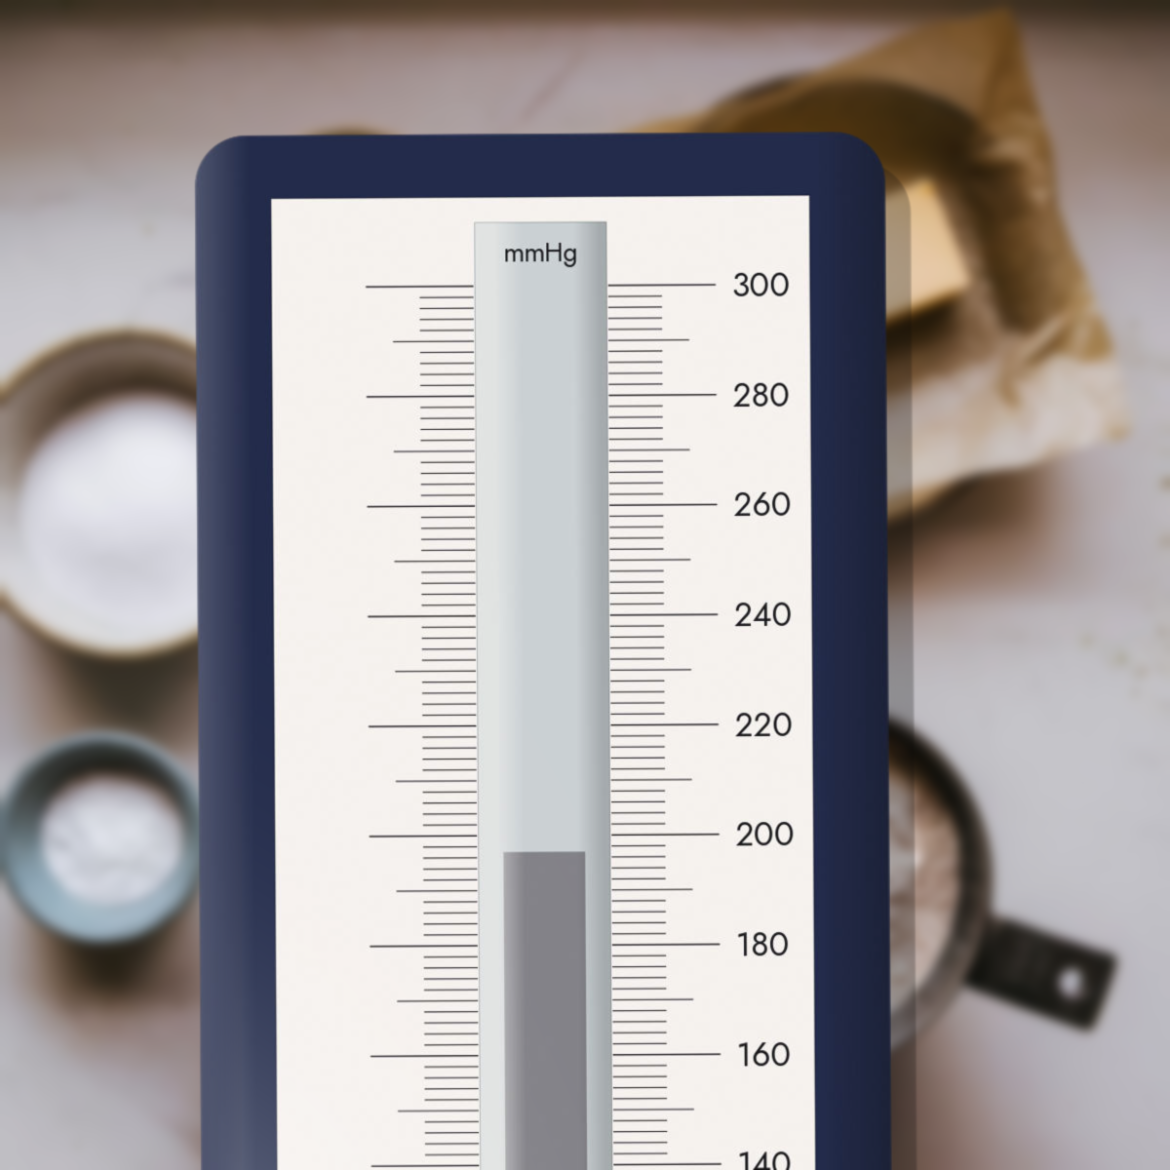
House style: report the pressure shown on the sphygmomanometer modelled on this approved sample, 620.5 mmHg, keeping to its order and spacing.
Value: 197 mmHg
